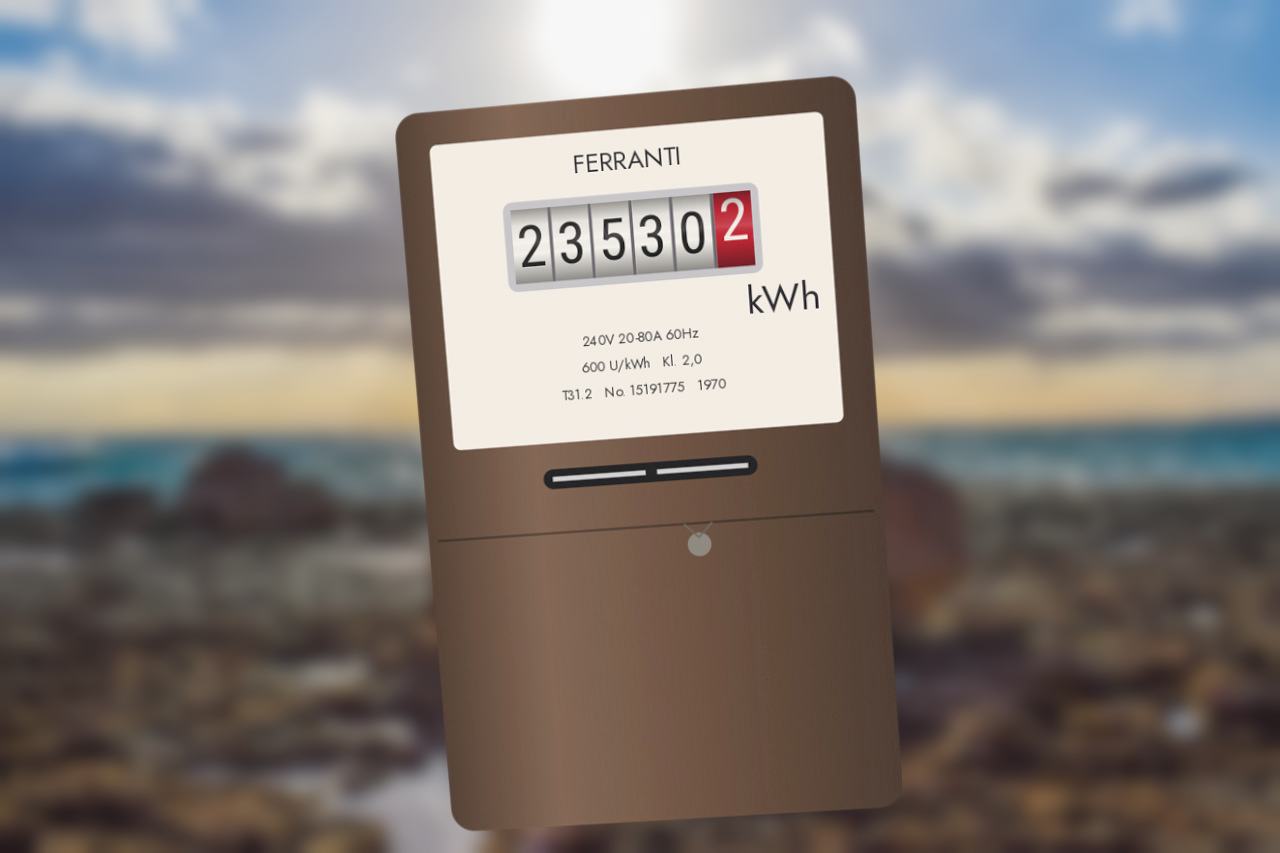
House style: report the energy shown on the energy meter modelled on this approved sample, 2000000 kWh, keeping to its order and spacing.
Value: 23530.2 kWh
